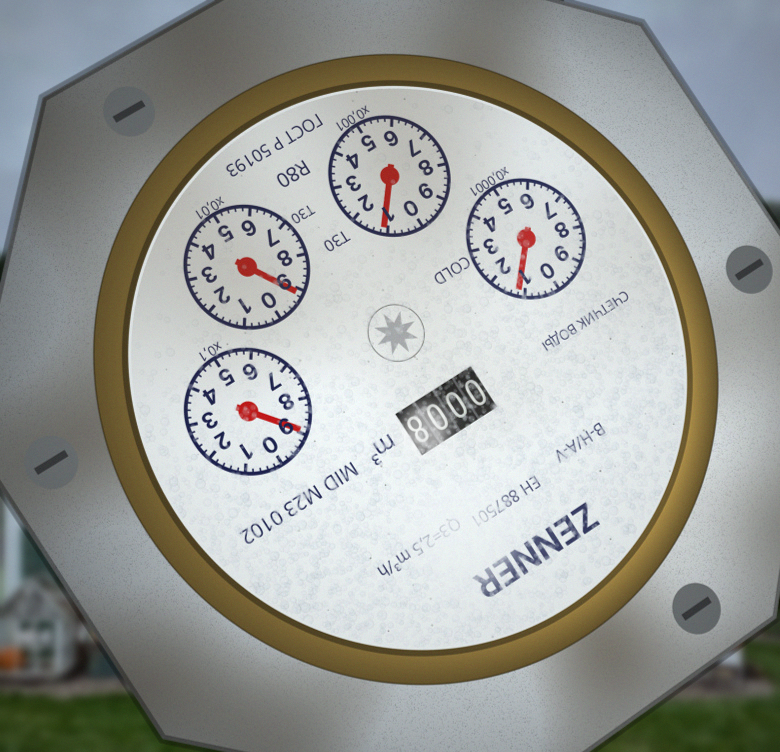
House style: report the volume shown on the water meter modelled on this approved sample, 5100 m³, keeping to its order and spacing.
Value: 8.8911 m³
